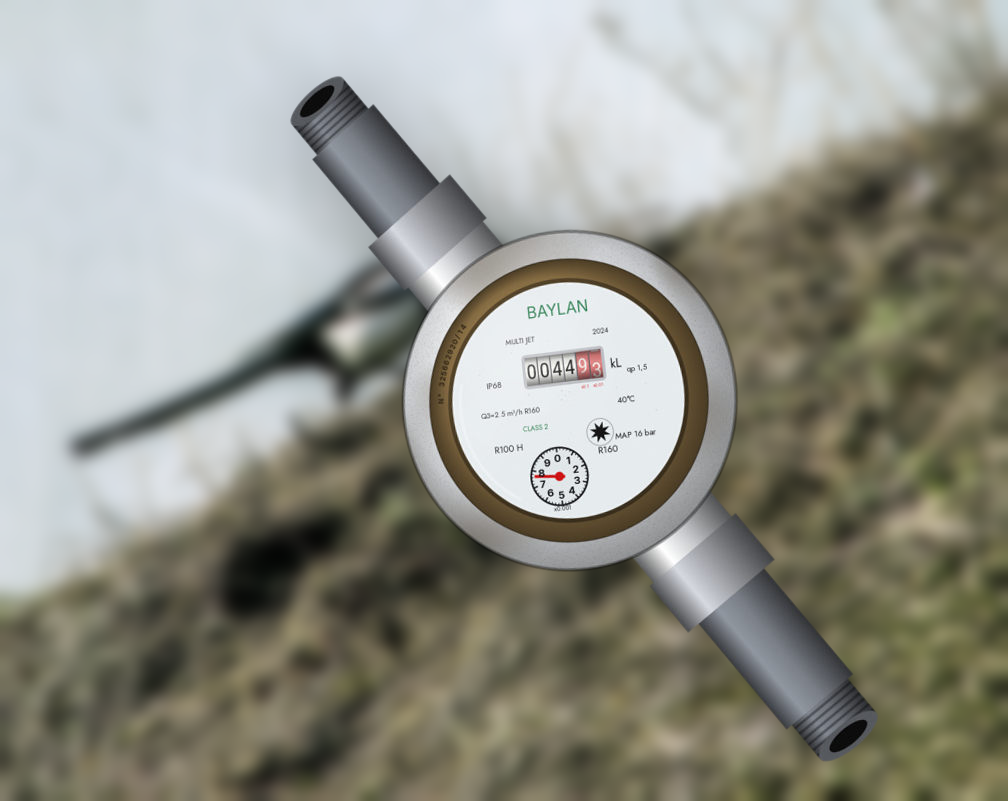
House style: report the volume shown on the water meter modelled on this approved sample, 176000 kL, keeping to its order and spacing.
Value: 44.927 kL
